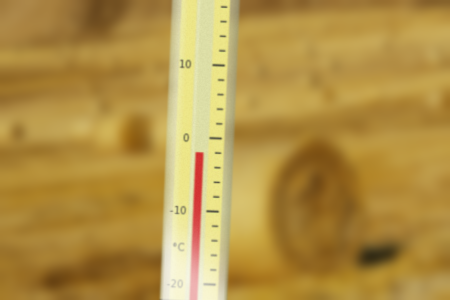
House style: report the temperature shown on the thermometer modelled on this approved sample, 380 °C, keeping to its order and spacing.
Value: -2 °C
